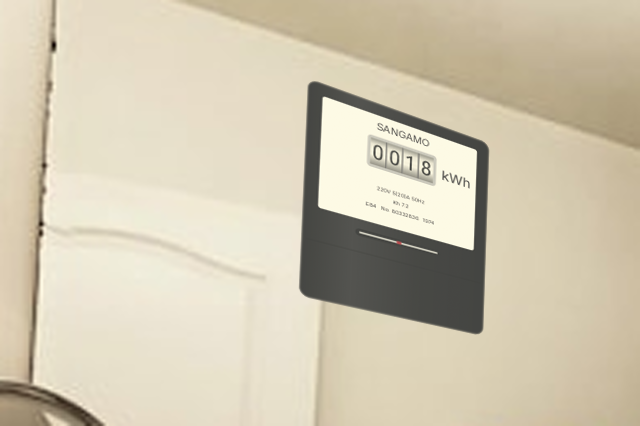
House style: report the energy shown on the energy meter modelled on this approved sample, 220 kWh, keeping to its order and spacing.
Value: 18 kWh
